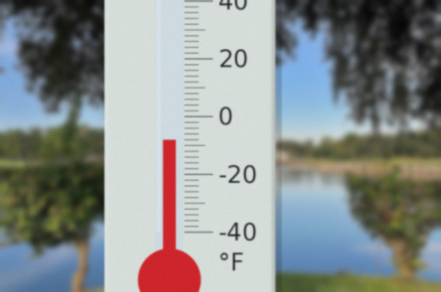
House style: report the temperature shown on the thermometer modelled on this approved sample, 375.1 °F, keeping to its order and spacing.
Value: -8 °F
